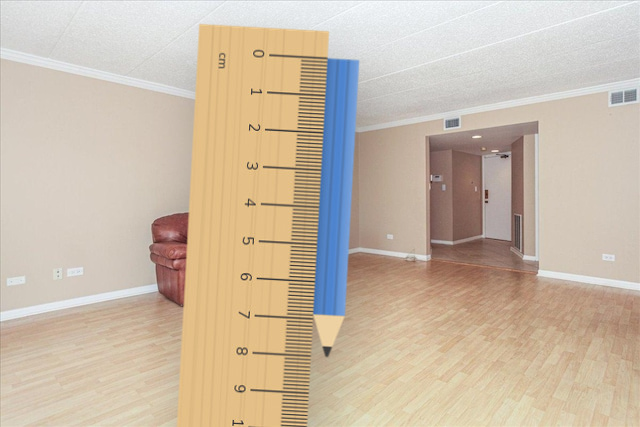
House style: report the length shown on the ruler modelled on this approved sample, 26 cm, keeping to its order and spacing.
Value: 8 cm
